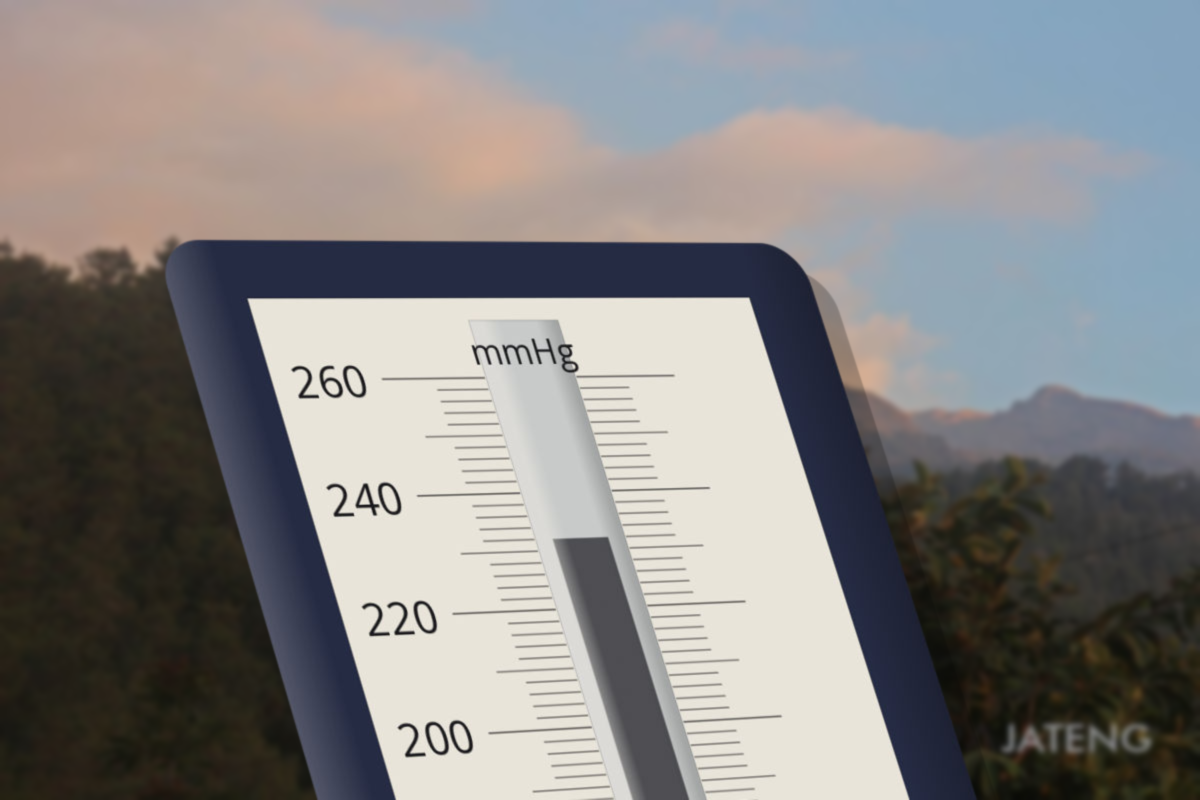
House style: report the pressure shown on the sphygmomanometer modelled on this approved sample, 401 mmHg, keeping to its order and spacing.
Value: 232 mmHg
